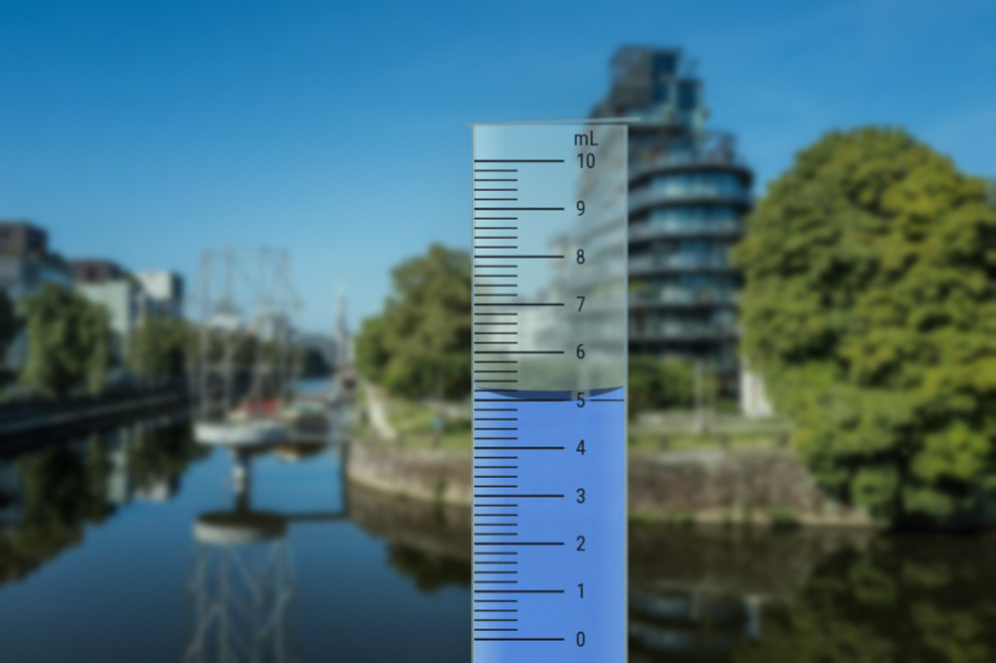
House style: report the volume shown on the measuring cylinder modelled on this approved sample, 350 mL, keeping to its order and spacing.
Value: 5 mL
